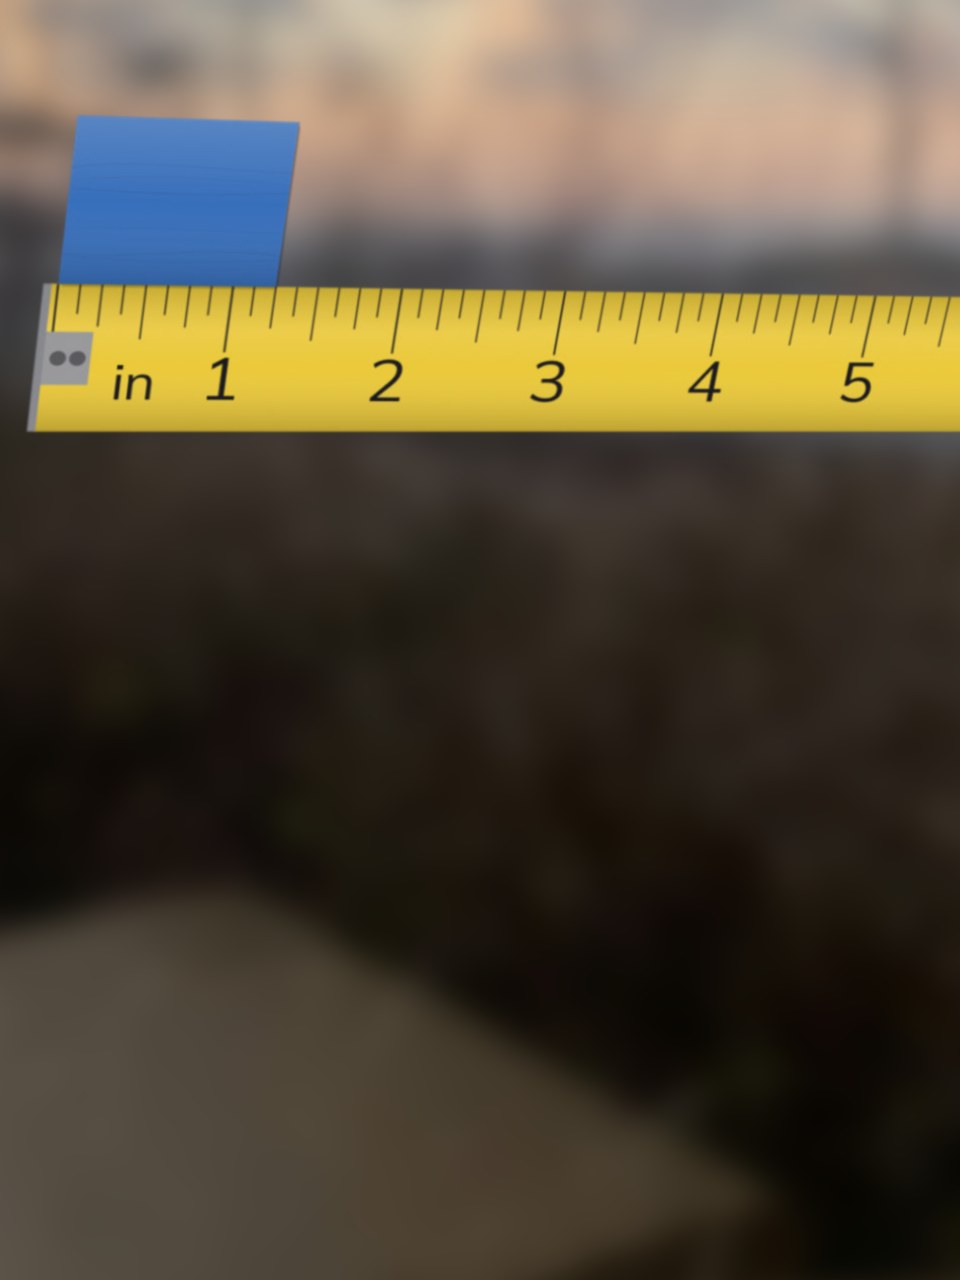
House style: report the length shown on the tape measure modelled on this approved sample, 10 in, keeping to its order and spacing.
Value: 1.25 in
